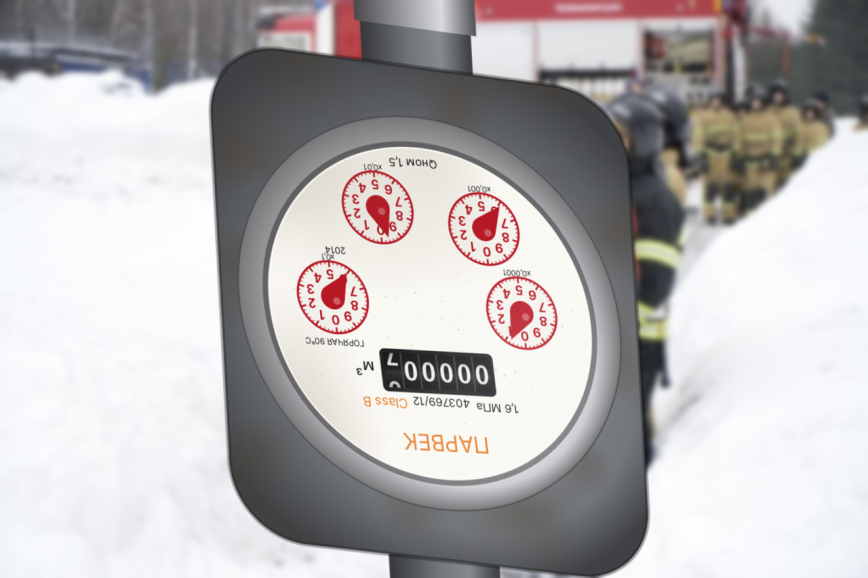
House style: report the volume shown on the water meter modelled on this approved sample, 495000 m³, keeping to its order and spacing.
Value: 6.5960 m³
